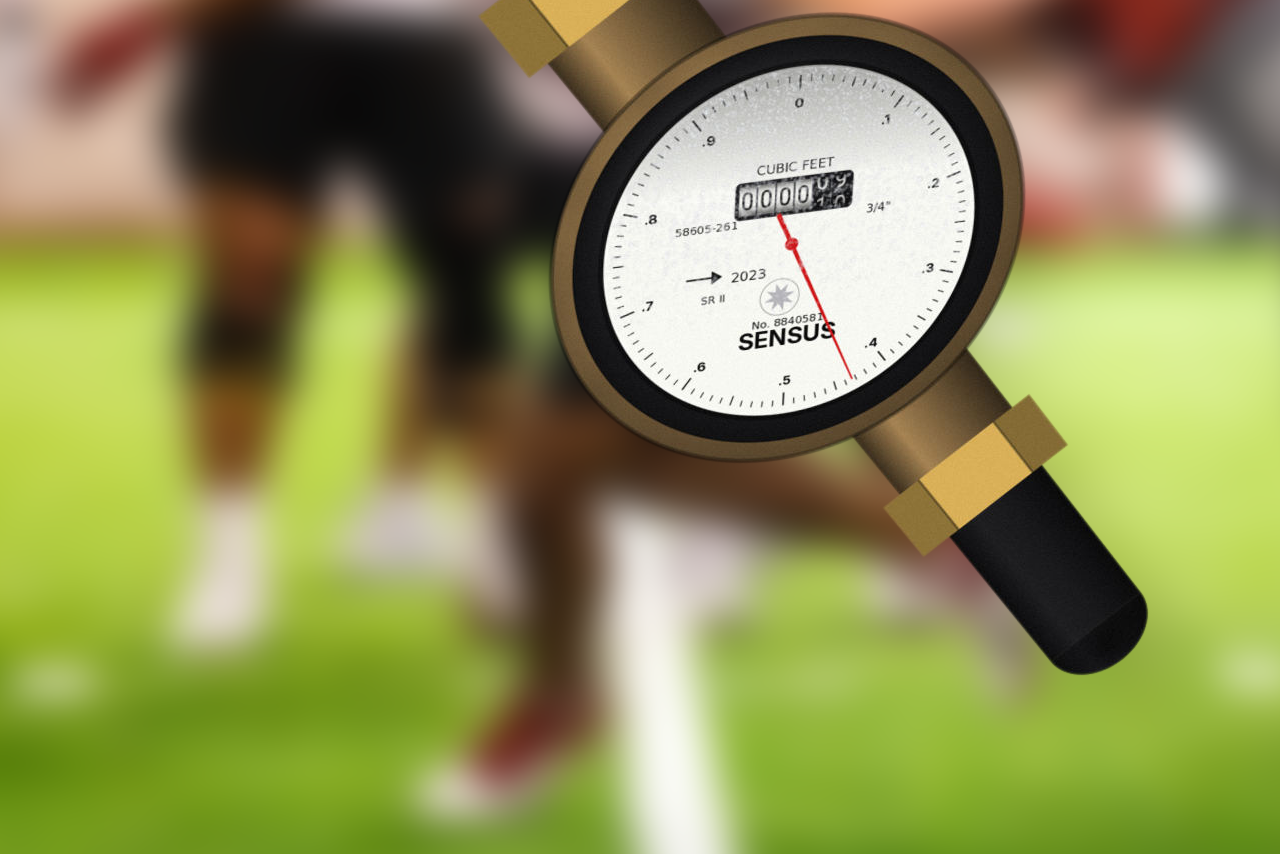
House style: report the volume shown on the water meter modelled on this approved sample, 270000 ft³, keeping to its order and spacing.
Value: 9.43 ft³
